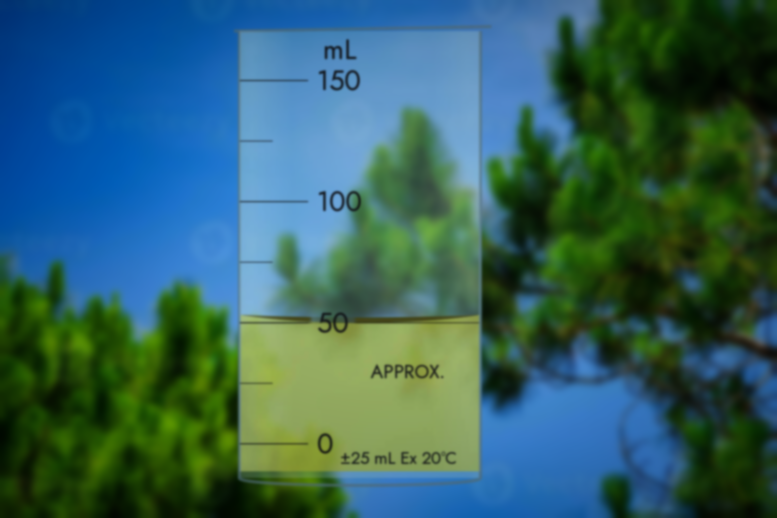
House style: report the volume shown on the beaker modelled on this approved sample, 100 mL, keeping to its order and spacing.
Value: 50 mL
